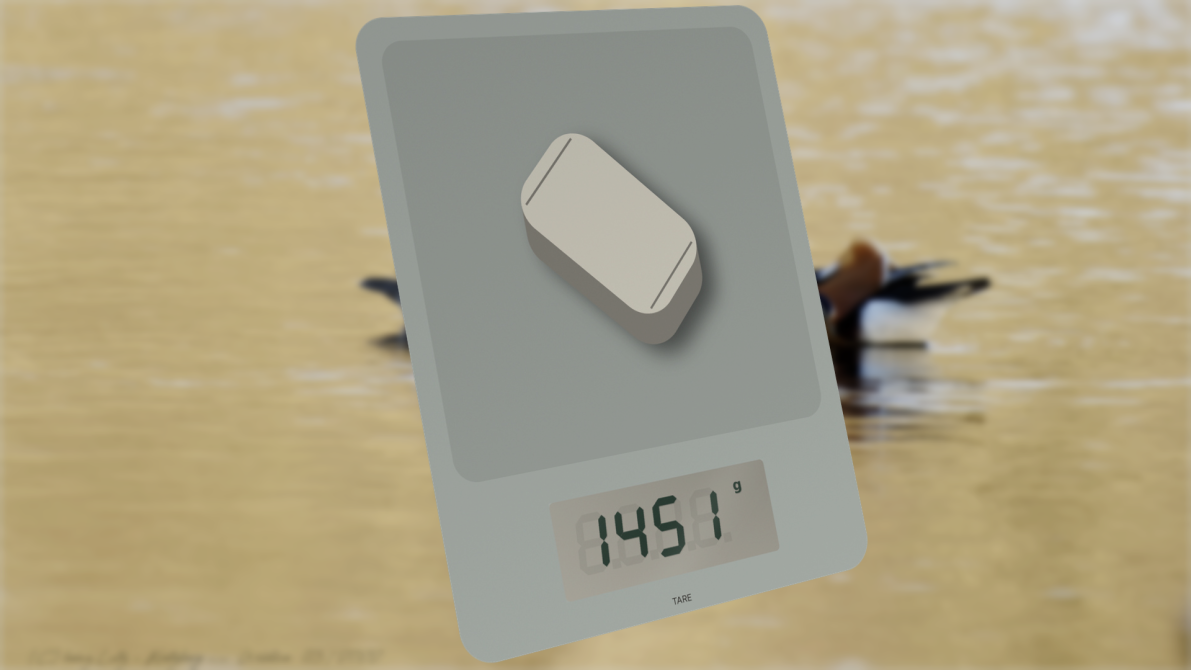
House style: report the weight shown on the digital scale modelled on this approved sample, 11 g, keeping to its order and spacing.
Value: 1451 g
